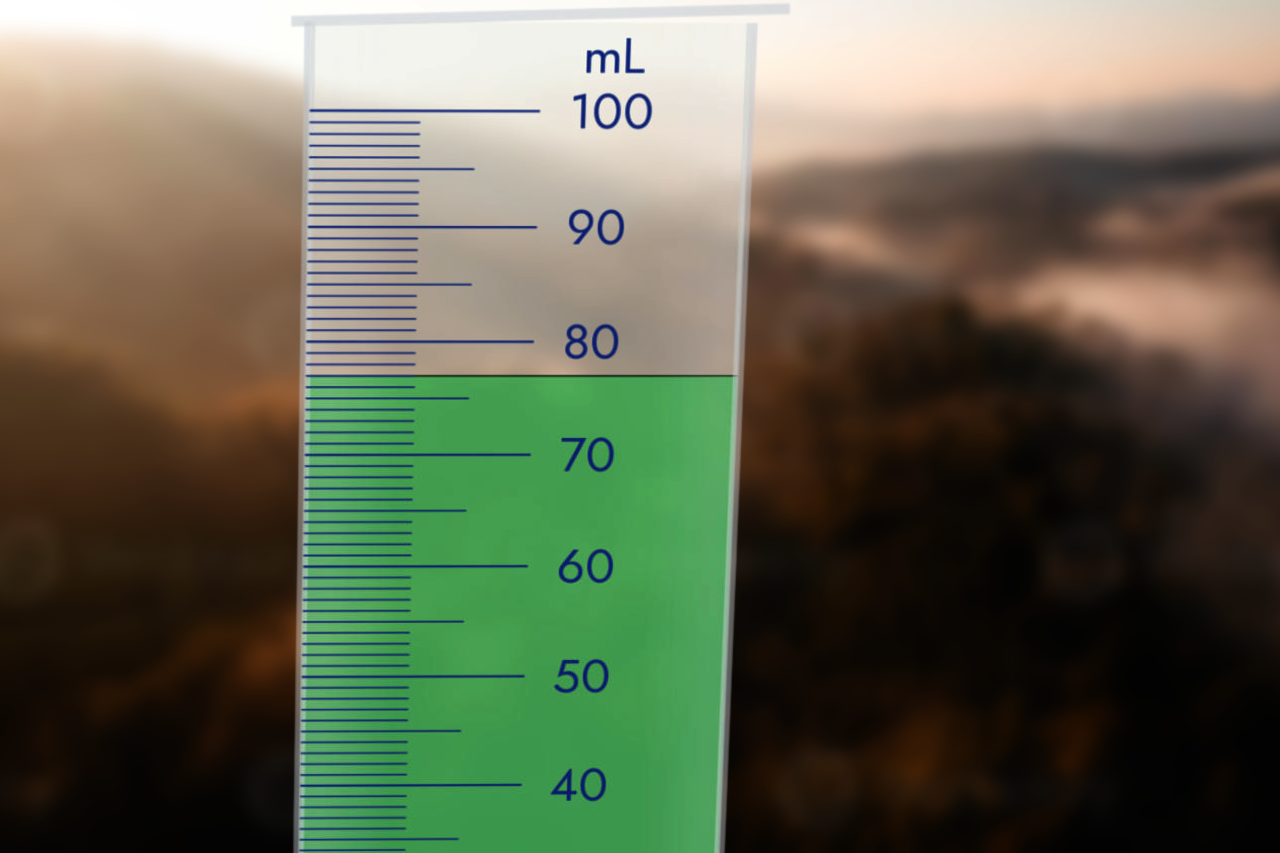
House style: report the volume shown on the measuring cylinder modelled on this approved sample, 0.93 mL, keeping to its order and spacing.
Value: 77 mL
